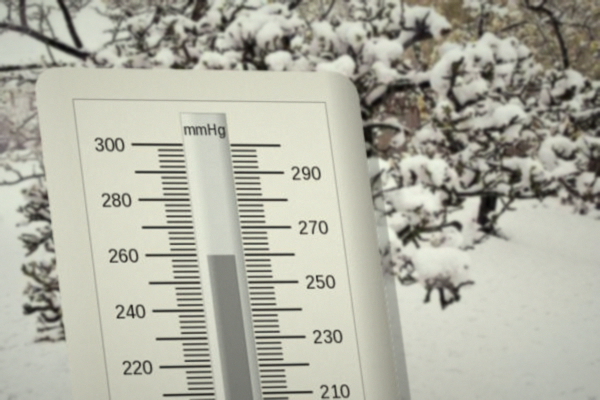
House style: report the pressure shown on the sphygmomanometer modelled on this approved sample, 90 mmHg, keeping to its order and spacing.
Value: 260 mmHg
